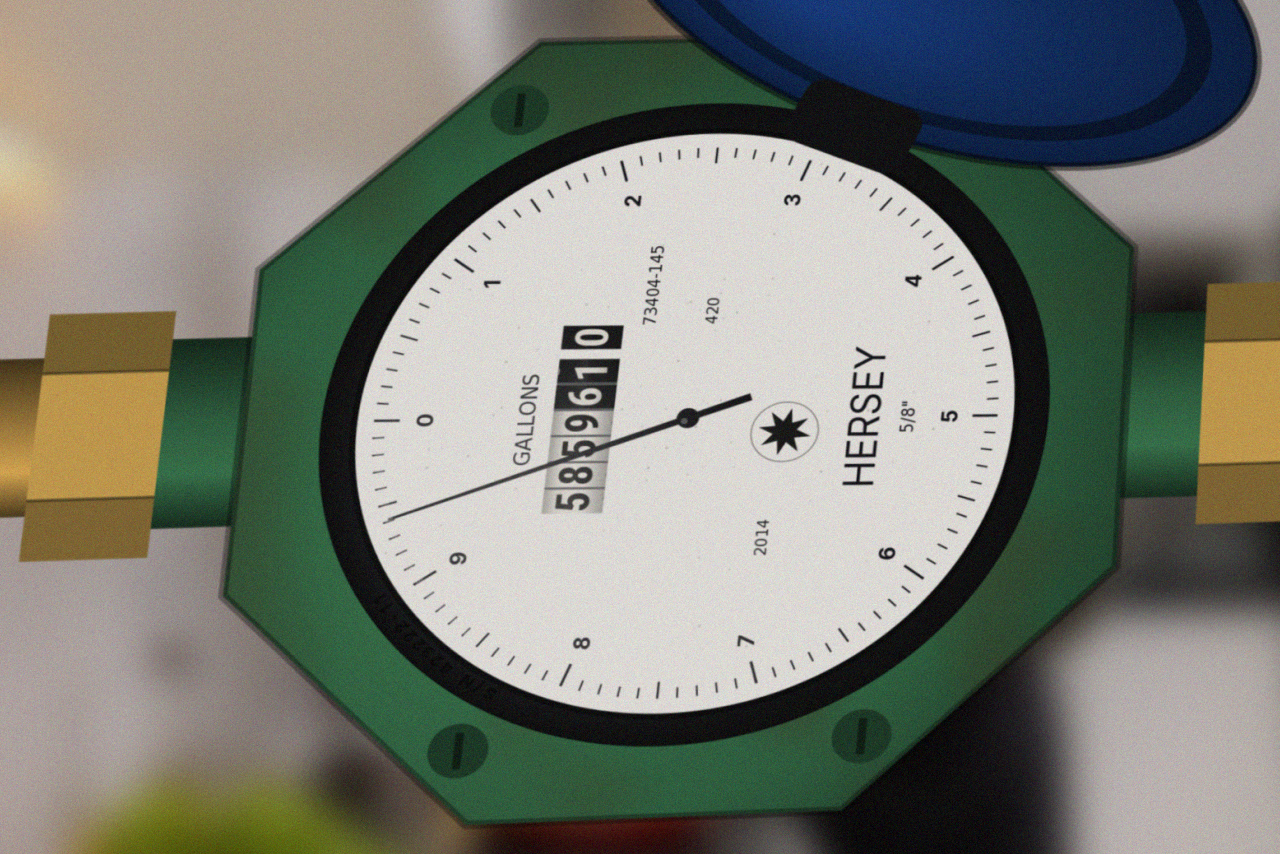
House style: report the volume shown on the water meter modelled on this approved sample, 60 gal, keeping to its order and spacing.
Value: 5859609.4 gal
